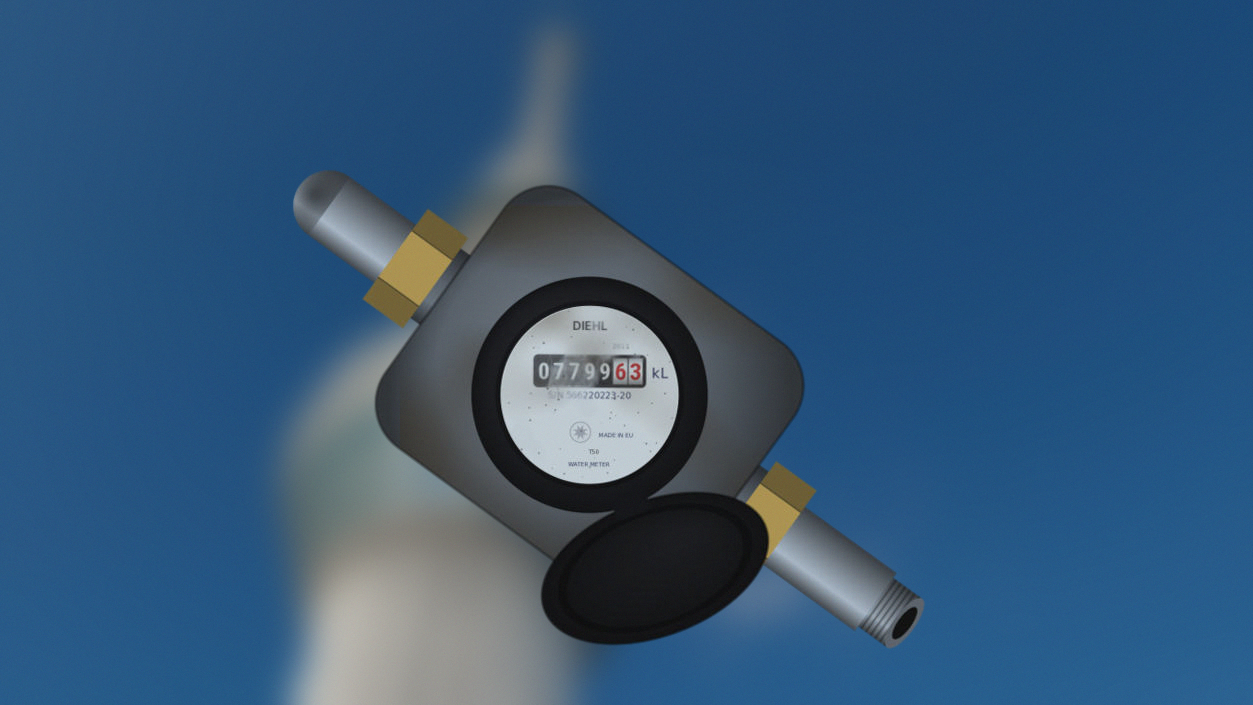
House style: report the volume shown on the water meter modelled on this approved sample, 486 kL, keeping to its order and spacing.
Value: 7799.63 kL
